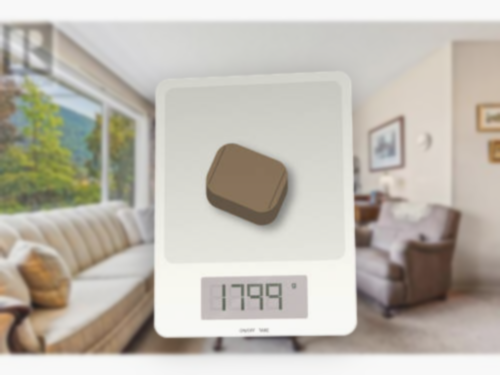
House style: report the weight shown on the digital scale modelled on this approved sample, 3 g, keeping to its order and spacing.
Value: 1799 g
